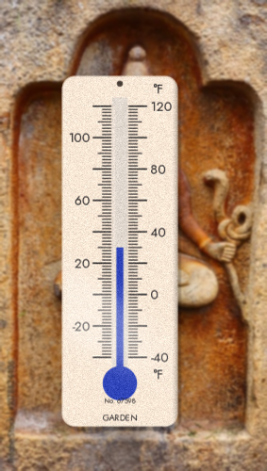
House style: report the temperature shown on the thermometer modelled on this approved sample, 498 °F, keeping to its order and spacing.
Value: 30 °F
